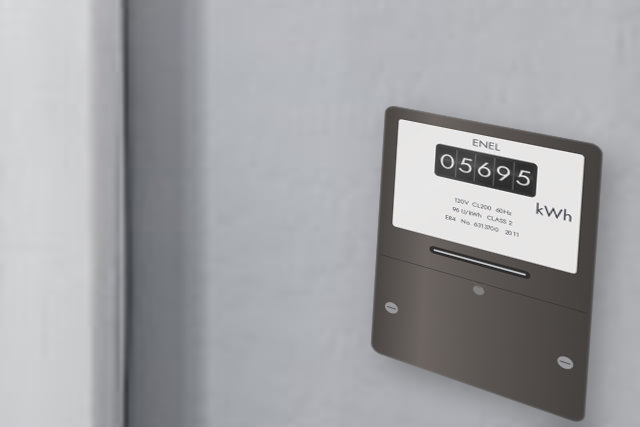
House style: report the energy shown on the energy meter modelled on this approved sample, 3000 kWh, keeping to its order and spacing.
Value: 5695 kWh
